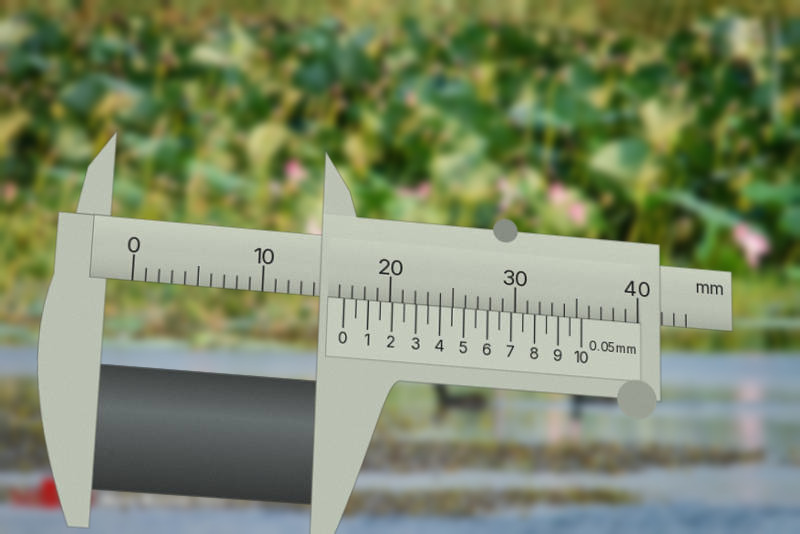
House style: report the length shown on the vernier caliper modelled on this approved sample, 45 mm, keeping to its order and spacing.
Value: 16.4 mm
